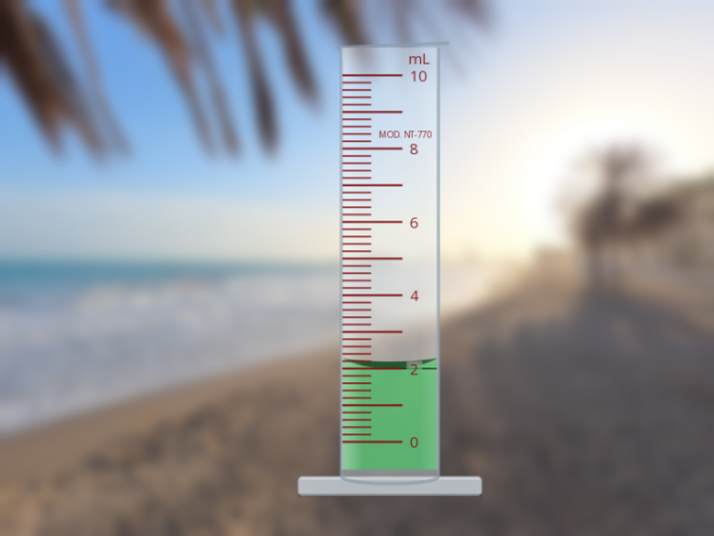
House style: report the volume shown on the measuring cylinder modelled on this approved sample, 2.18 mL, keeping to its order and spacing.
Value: 2 mL
